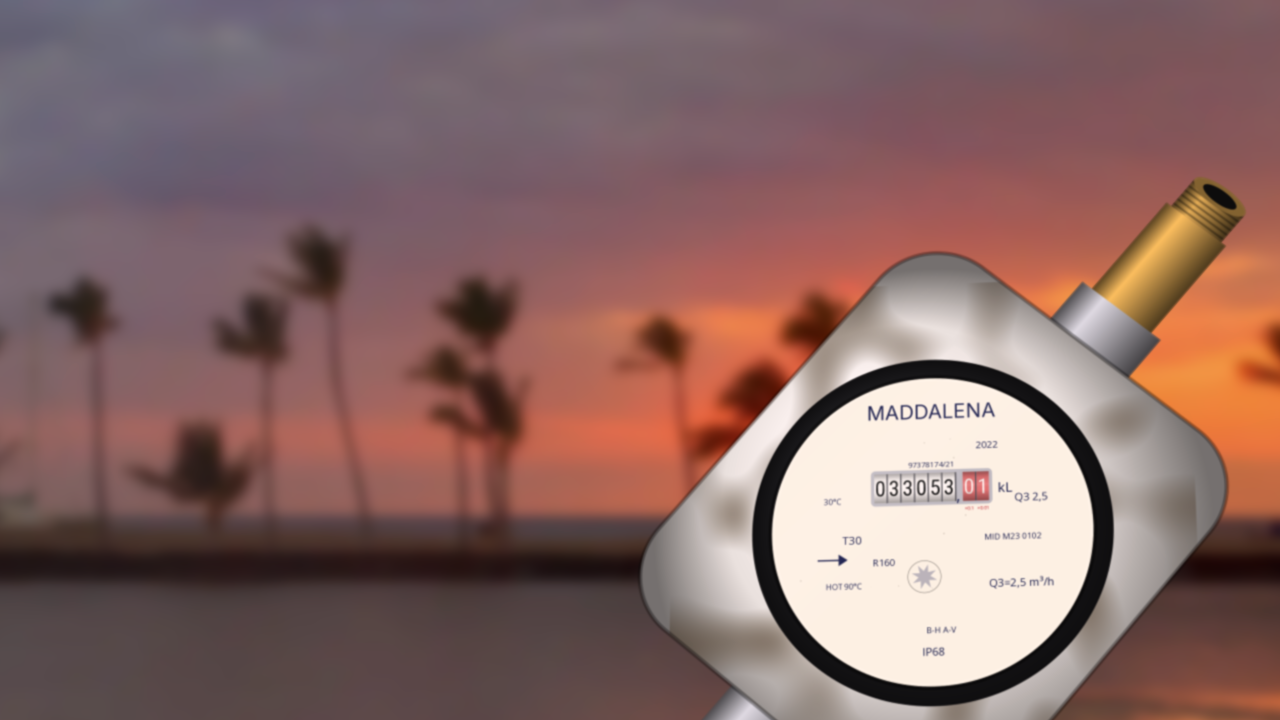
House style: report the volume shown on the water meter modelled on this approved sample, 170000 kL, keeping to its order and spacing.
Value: 33053.01 kL
